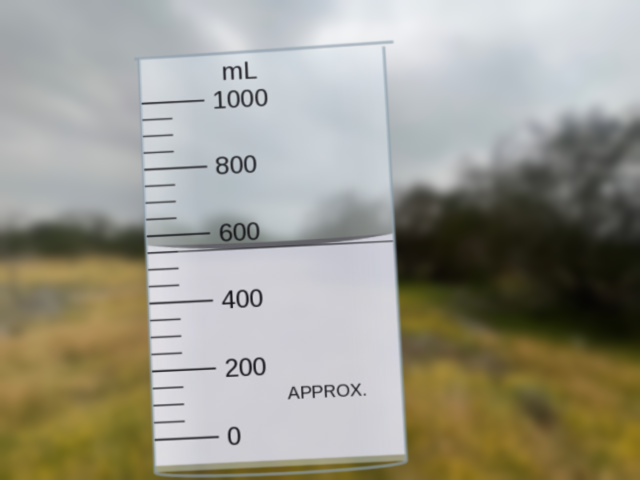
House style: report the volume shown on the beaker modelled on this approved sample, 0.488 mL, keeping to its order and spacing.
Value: 550 mL
